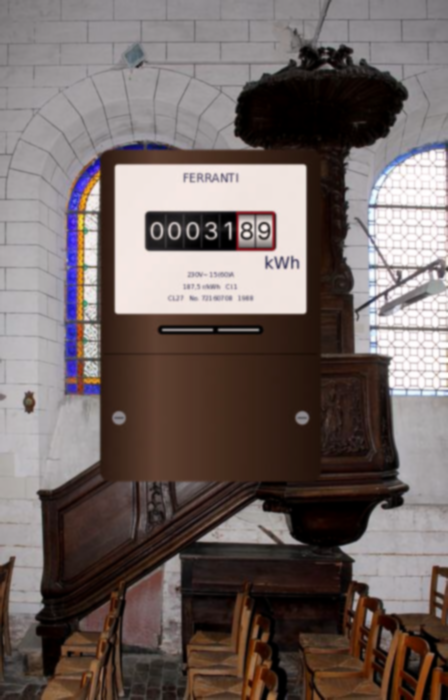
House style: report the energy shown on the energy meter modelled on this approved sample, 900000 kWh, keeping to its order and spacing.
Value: 31.89 kWh
